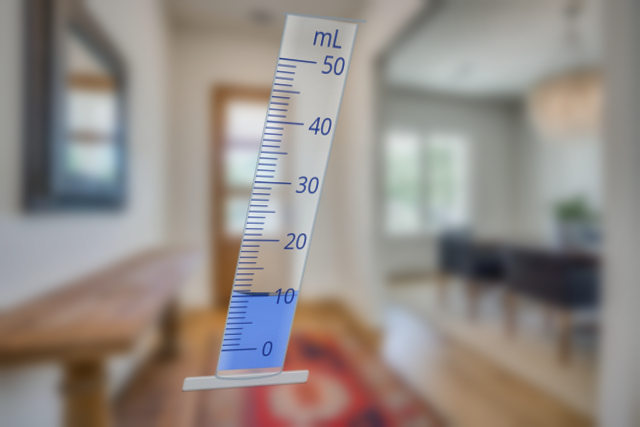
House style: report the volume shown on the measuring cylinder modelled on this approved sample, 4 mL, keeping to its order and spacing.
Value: 10 mL
